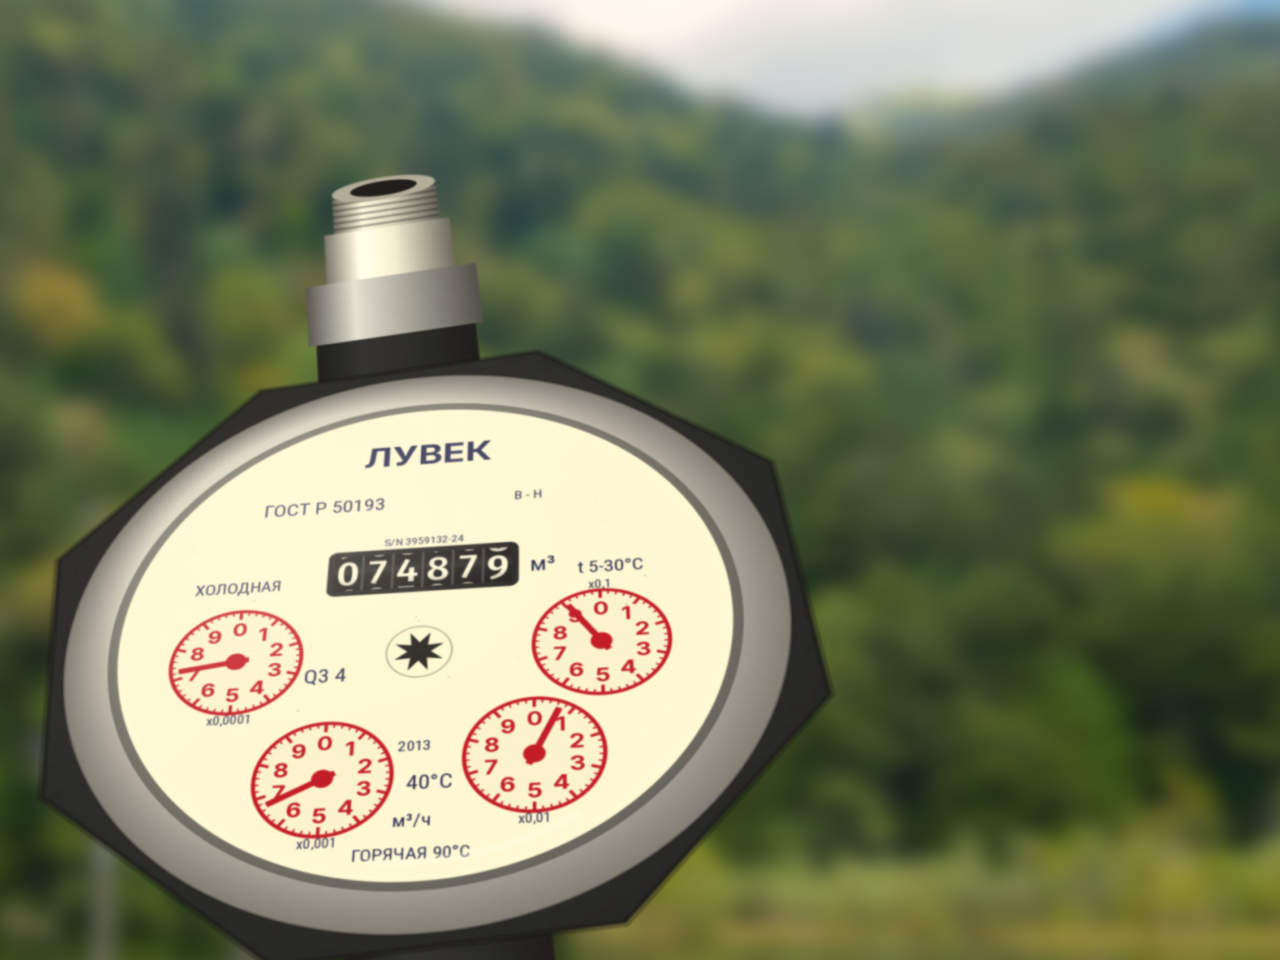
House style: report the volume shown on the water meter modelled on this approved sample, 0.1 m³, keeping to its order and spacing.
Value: 74878.9067 m³
